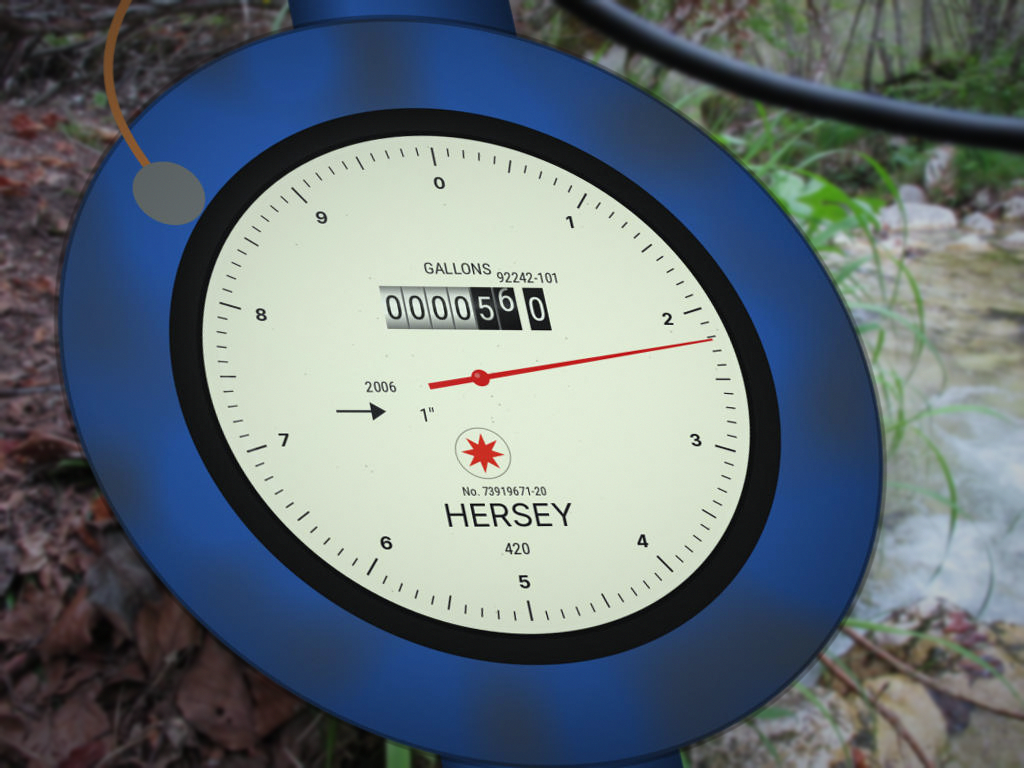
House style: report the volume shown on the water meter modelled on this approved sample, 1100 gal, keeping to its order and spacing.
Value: 562.2 gal
